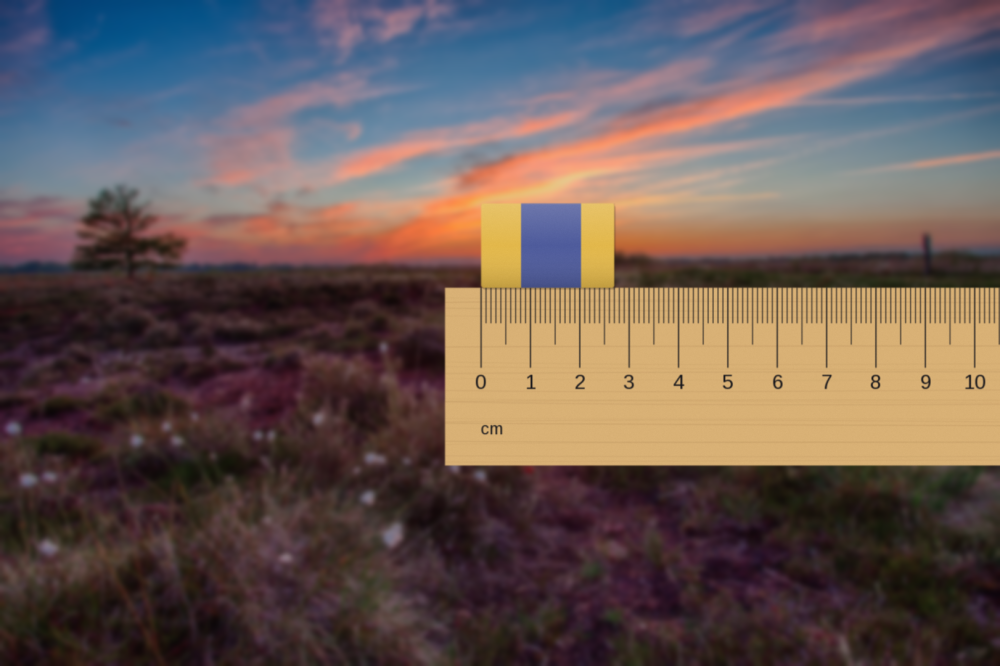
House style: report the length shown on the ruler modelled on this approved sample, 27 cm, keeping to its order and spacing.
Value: 2.7 cm
